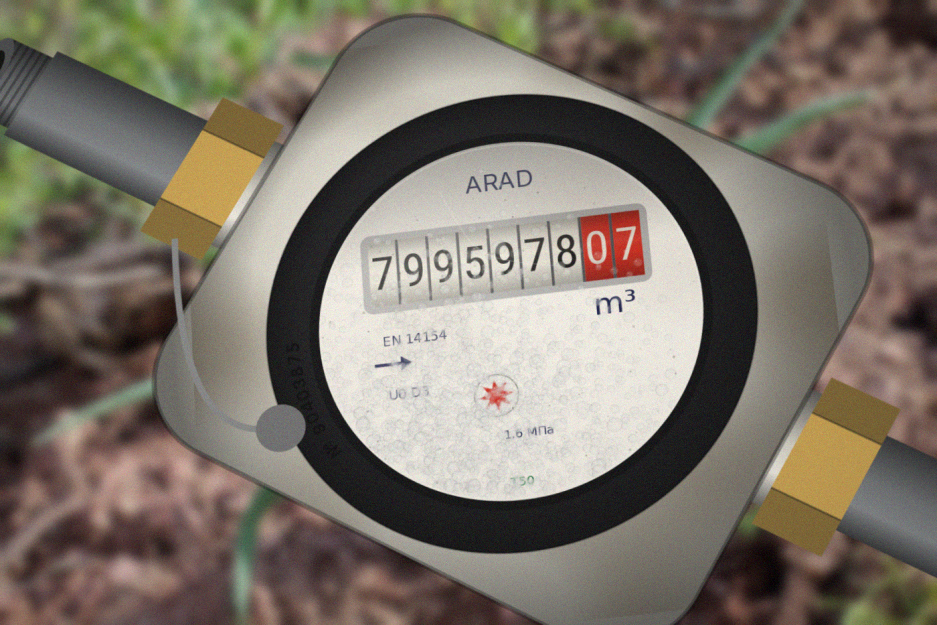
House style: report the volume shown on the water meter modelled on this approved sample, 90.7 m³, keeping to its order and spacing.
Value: 7995978.07 m³
